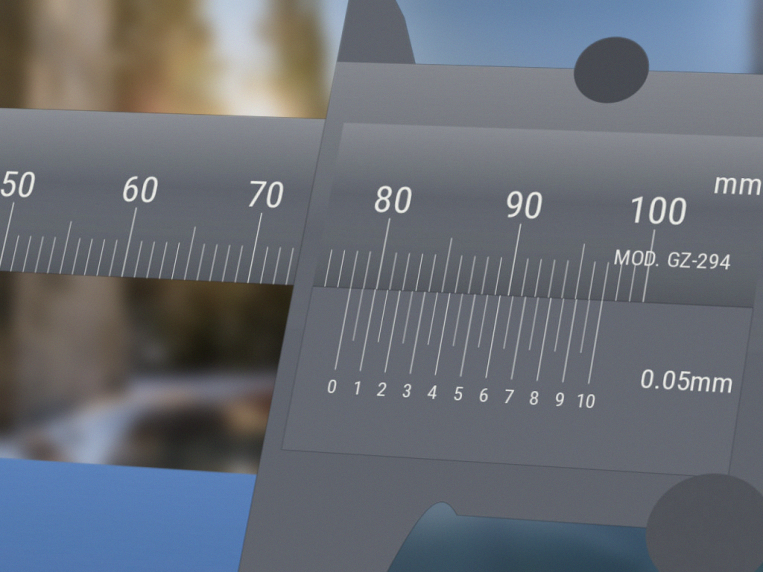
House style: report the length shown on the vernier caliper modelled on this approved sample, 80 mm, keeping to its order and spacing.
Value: 78.0 mm
